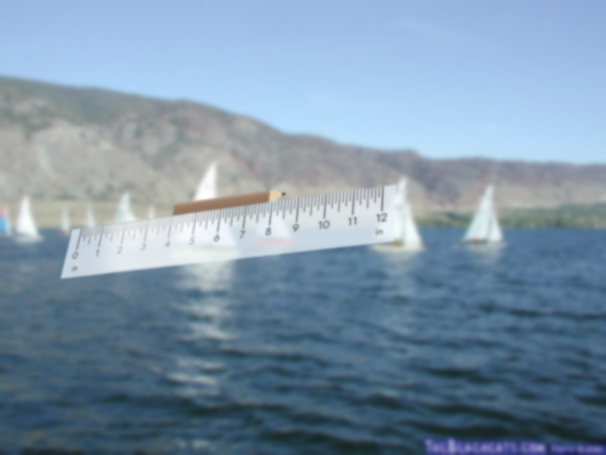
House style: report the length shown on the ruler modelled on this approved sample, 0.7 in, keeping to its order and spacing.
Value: 4.5 in
